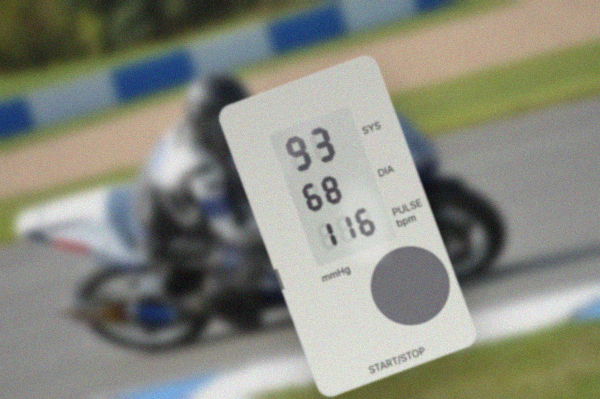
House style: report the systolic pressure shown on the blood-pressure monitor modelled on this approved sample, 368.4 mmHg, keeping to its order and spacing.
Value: 93 mmHg
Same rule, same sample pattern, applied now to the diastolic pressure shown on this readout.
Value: 68 mmHg
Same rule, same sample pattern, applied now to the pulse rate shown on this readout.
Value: 116 bpm
